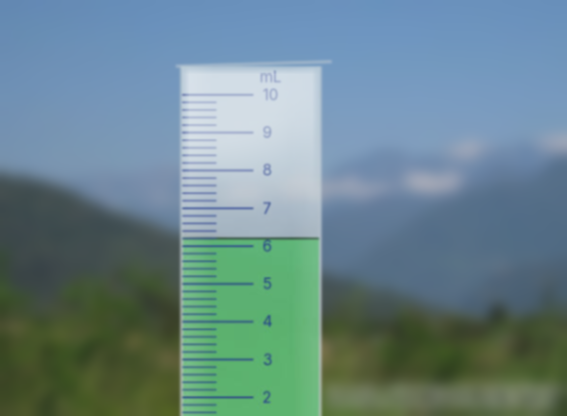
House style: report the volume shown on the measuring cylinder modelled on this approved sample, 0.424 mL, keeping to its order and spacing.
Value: 6.2 mL
